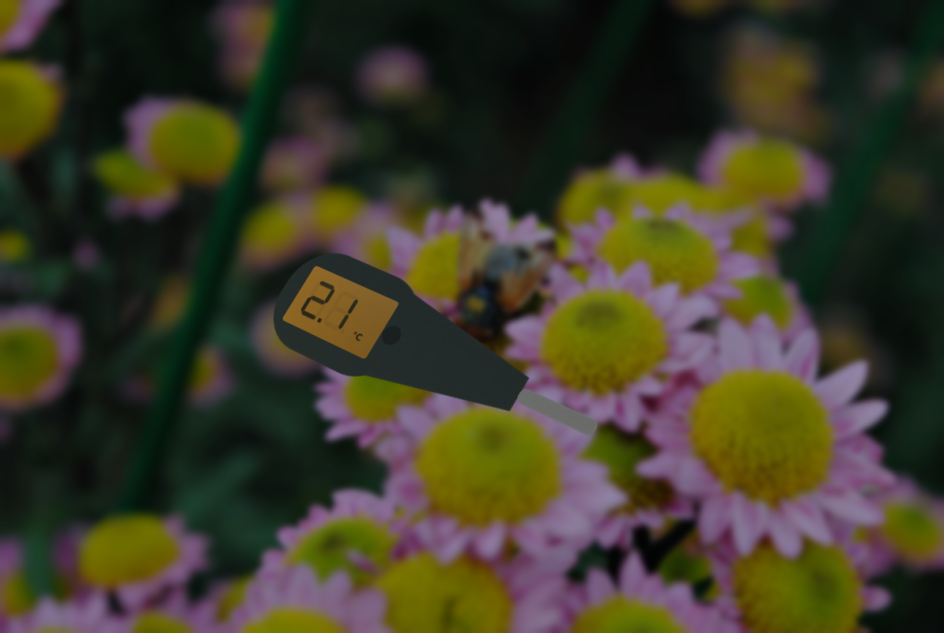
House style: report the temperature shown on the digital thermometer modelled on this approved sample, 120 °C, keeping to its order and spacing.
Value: 2.1 °C
